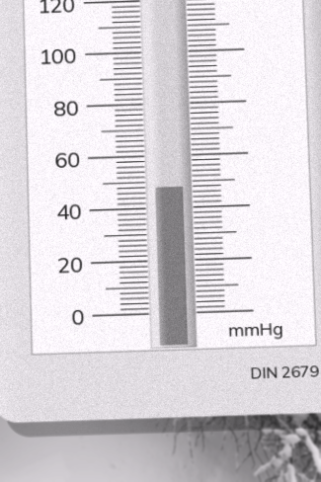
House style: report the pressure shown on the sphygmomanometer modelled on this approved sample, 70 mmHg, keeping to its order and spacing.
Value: 48 mmHg
